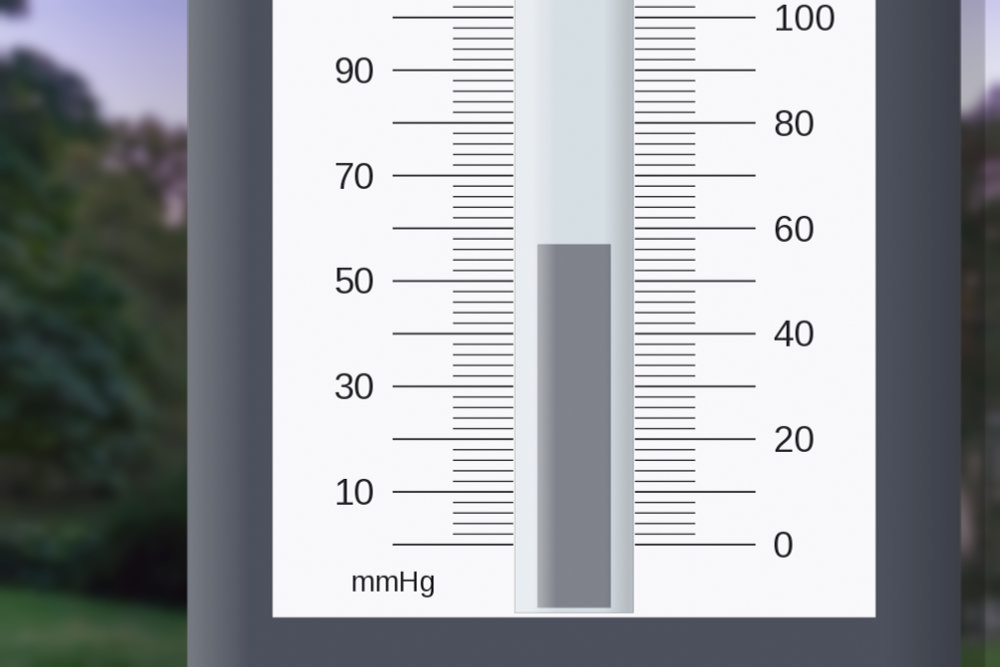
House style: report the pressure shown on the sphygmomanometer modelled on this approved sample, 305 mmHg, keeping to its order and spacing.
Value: 57 mmHg
